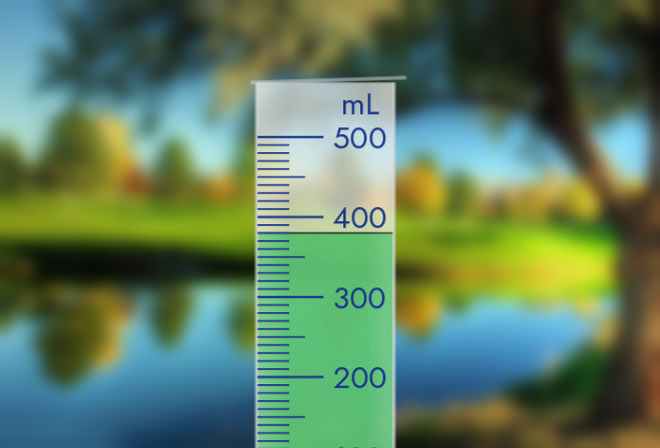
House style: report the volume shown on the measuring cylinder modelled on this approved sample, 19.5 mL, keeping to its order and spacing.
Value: 380 mL
